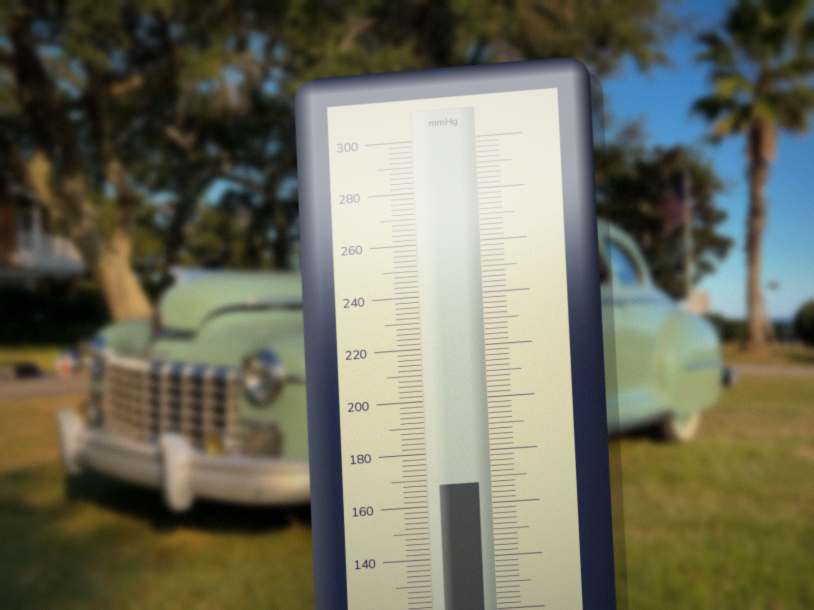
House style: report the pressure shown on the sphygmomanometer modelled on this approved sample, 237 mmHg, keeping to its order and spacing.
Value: 168 mmHg
